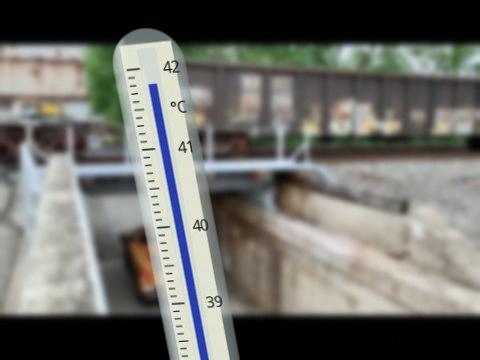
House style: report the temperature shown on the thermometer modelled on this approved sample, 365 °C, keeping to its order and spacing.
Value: 41.8 °C
